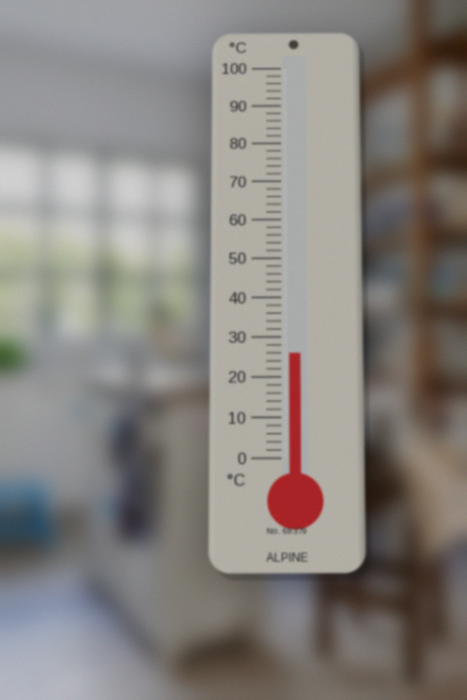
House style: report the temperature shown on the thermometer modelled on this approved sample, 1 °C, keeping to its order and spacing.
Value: 26 °C
